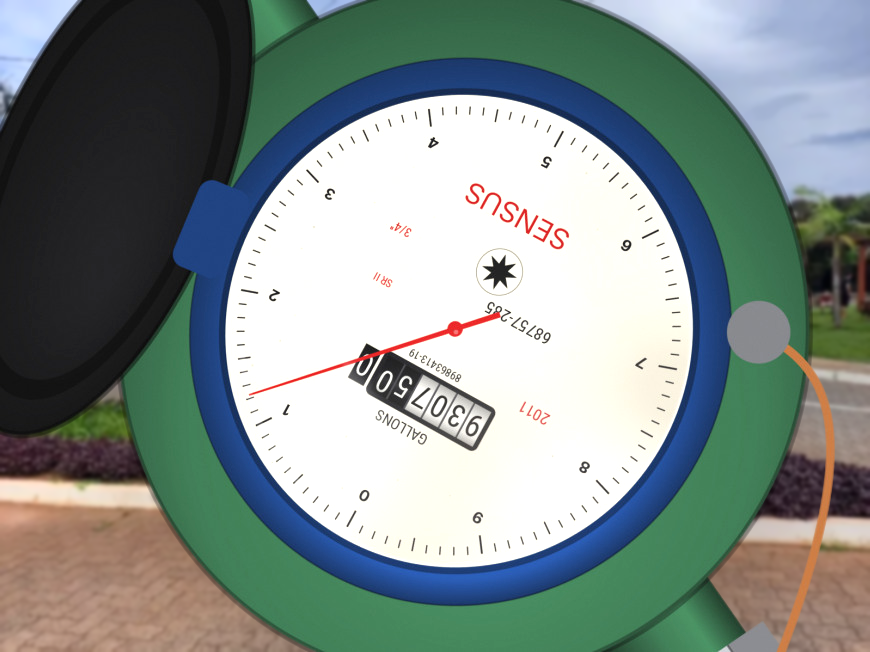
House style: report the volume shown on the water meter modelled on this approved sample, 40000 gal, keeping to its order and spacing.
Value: 9307501.2 gal
